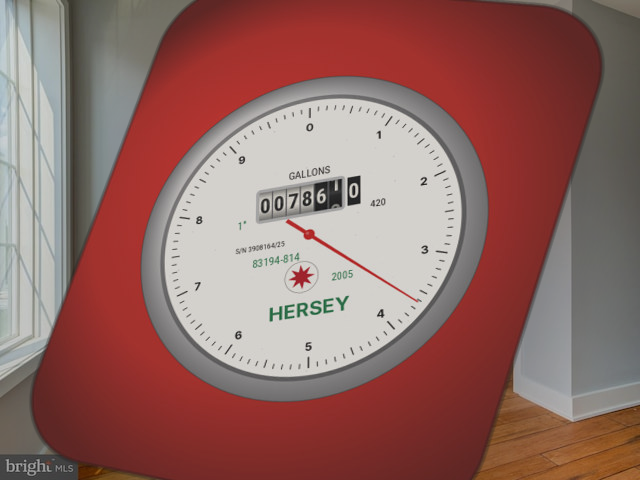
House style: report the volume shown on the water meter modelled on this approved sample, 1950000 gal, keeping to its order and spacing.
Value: 78613.6 gal
